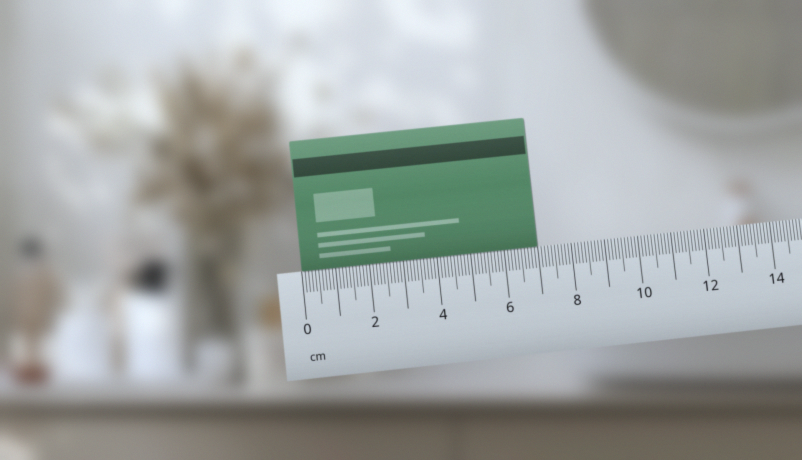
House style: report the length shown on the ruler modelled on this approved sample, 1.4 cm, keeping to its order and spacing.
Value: 7 cm
